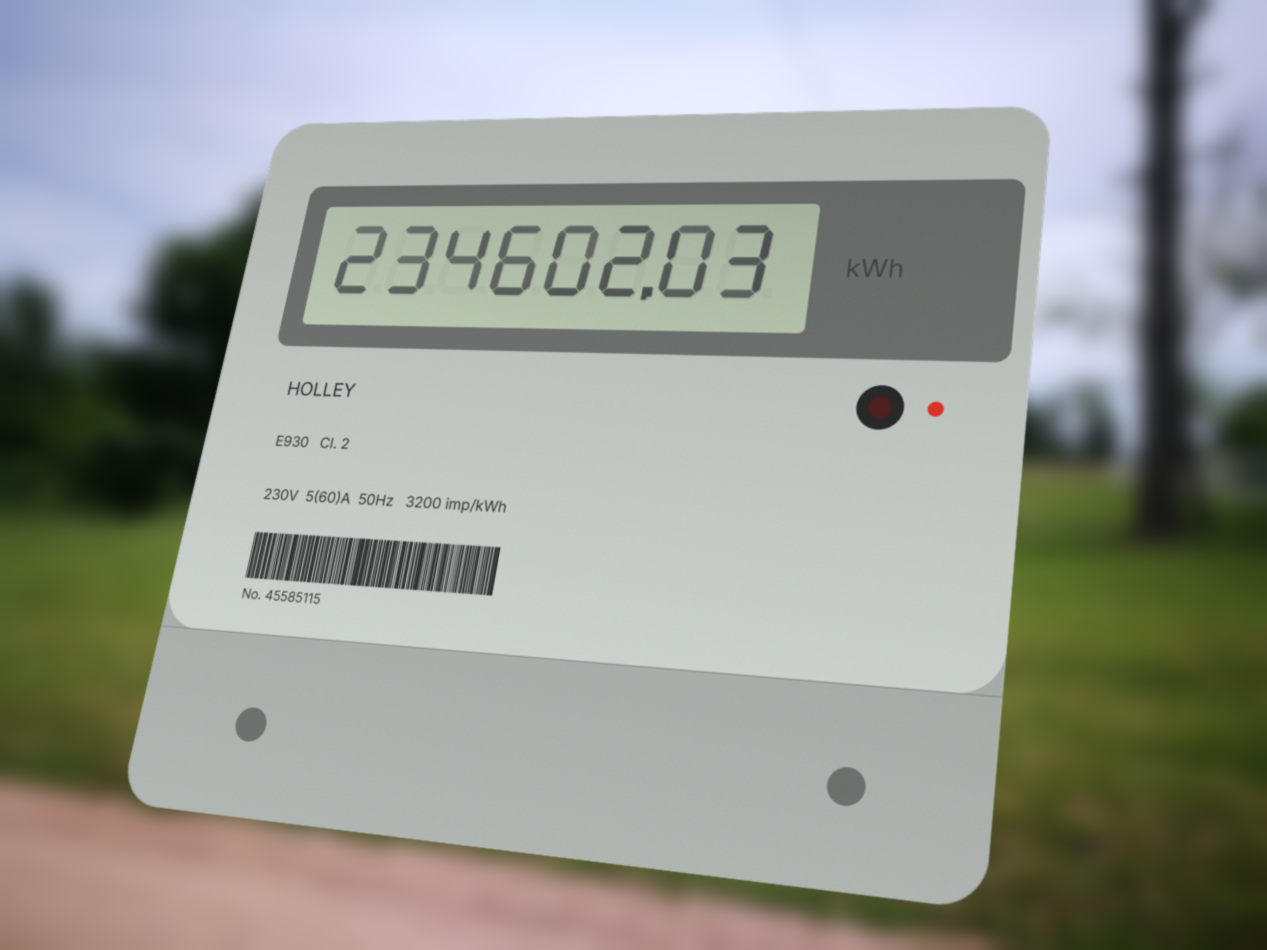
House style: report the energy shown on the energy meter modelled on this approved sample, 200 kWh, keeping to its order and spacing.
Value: 234602.03 kWh
